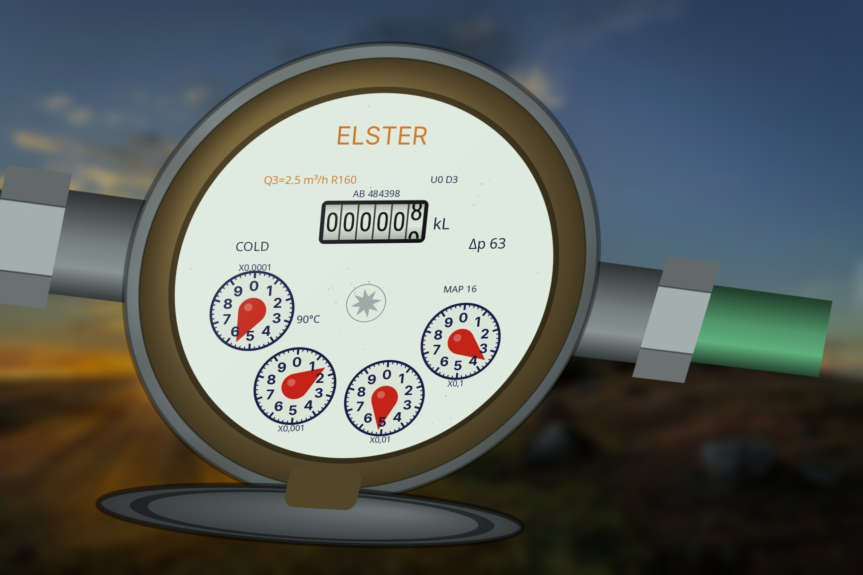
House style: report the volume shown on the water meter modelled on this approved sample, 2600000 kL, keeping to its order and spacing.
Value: 8.3515 kL
